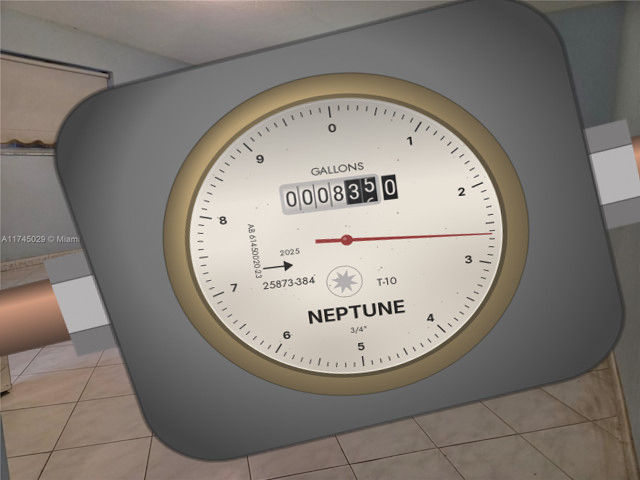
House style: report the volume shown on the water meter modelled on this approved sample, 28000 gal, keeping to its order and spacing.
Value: 8352.6 gal
